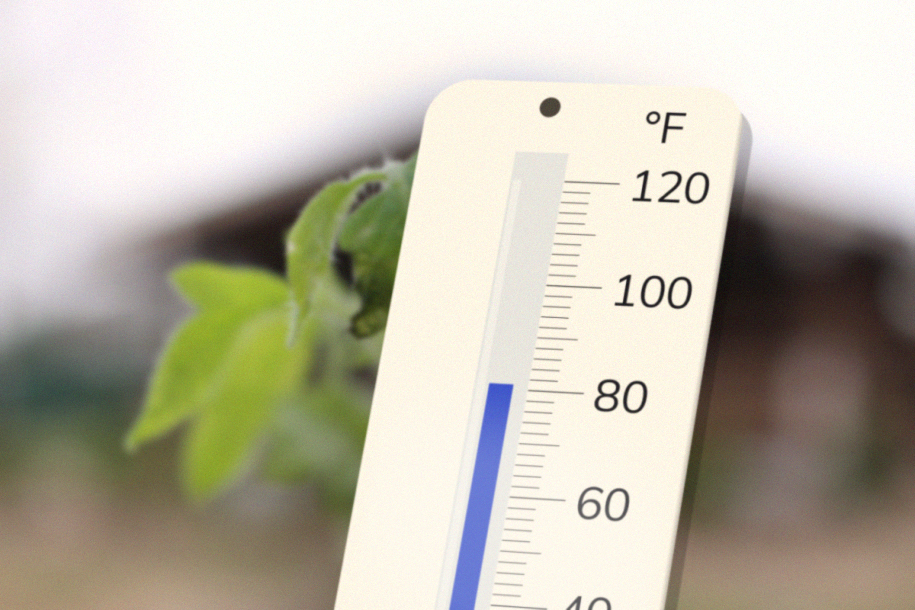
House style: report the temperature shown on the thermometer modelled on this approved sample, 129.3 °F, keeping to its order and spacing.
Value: 81 °F
